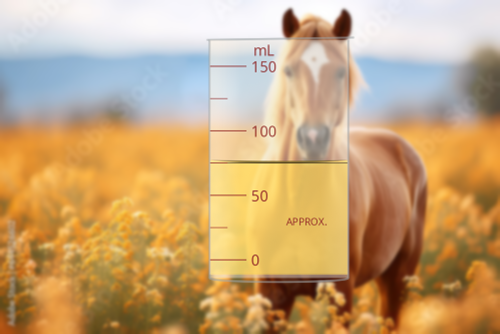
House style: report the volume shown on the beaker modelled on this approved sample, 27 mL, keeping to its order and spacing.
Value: 75 mL
